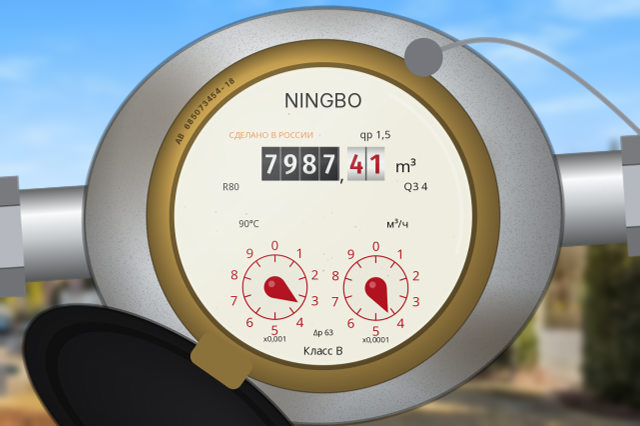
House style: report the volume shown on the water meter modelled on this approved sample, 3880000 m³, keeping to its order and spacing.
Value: 7987.4134 m³
